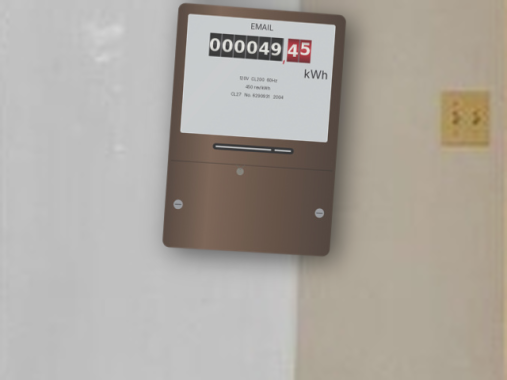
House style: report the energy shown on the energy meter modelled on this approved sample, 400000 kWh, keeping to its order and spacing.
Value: 49.45 kWh
